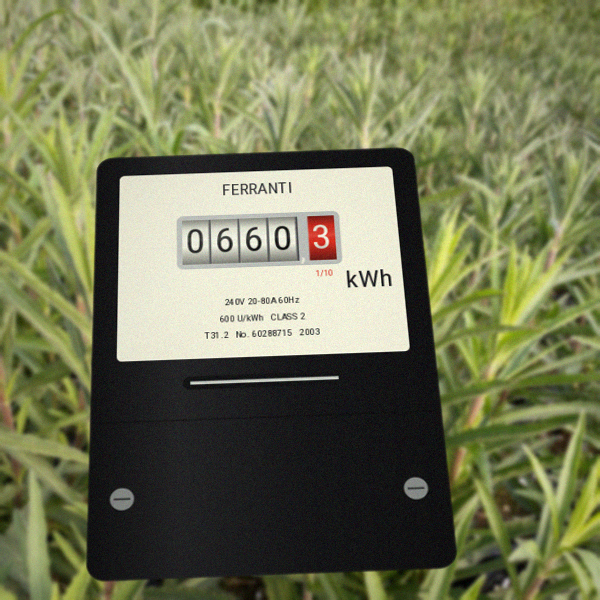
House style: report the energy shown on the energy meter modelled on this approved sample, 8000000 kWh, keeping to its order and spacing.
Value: 660.3 kWh
